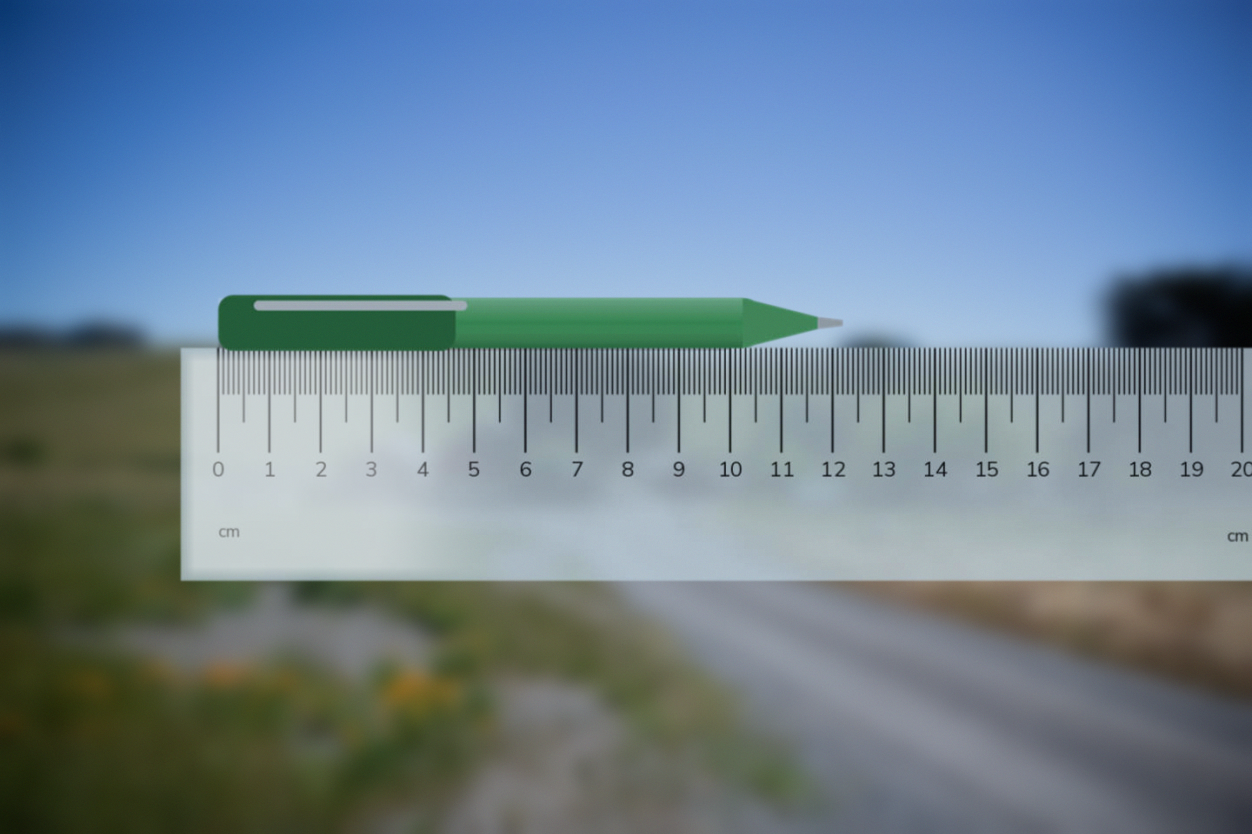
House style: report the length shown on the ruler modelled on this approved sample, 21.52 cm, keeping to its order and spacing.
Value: 12.2 cm
